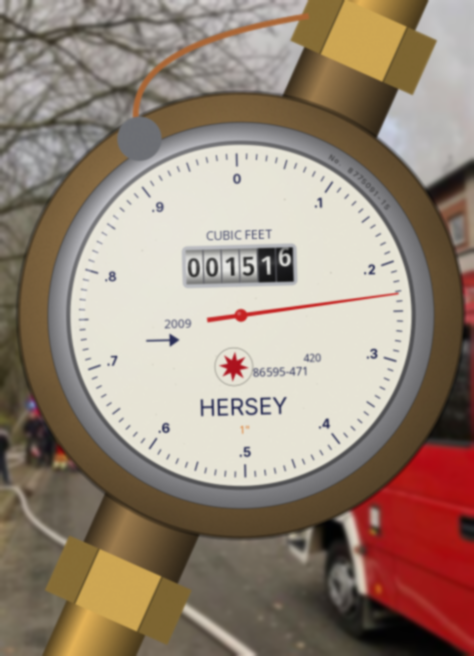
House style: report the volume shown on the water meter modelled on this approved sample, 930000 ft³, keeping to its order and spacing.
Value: 1516.23 ft³
